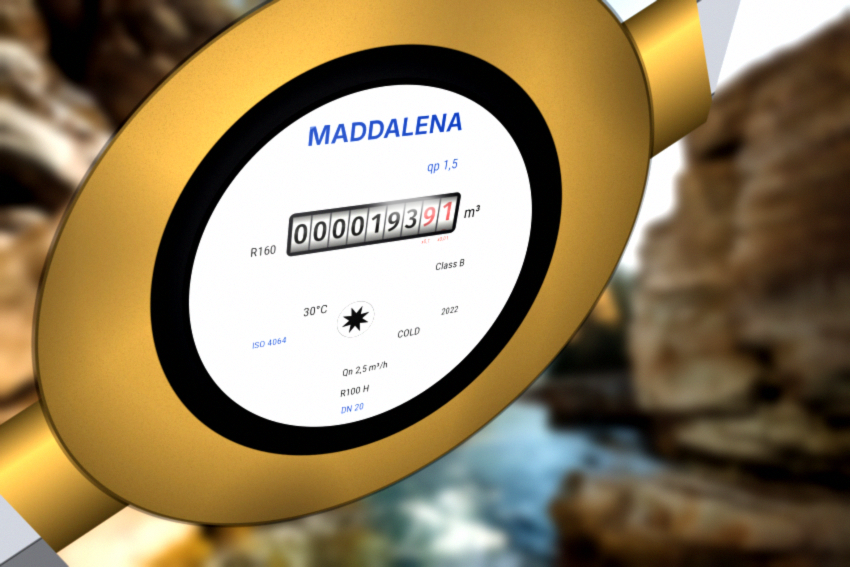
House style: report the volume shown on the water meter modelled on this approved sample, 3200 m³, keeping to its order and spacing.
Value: 193.91 m³
